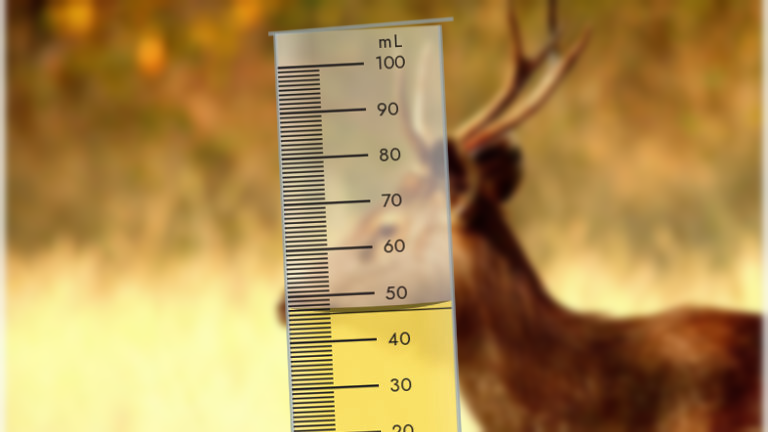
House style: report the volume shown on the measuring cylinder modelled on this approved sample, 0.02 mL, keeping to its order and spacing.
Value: 46 mL
